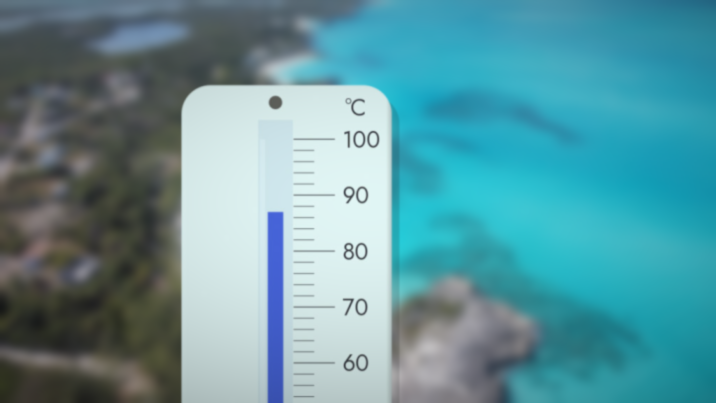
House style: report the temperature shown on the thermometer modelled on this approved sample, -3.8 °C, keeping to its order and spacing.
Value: 87 °C
